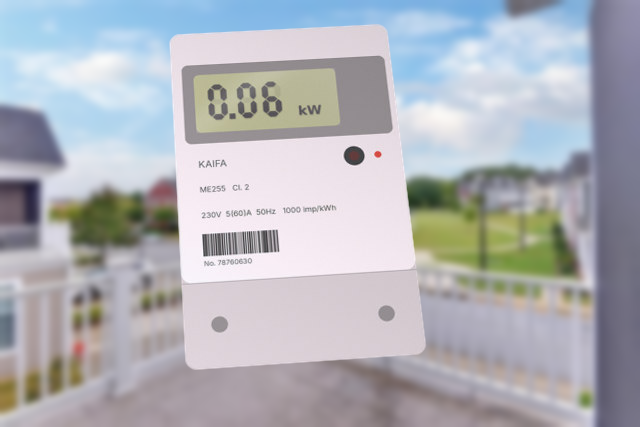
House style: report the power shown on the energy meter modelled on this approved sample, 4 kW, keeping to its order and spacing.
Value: 0.06 kW
